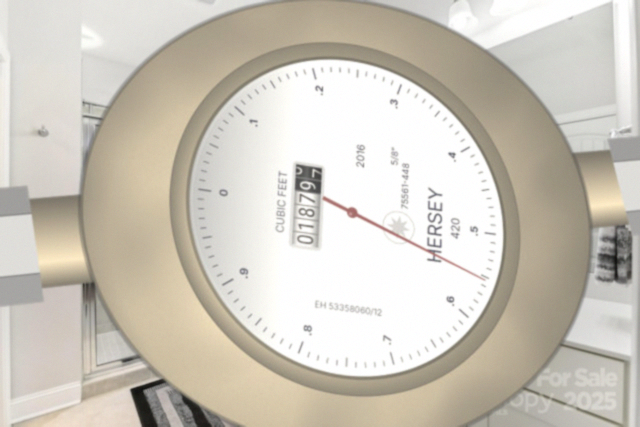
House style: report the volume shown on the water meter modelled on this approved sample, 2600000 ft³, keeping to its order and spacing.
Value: 18796.55 ft³
